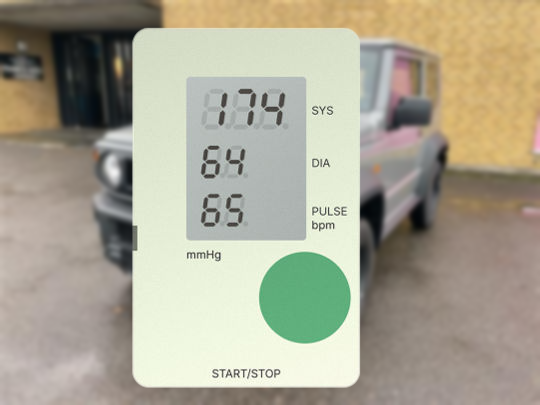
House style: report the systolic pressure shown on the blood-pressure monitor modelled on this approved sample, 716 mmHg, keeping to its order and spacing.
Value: 174 mmHg
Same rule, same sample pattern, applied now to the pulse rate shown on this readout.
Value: 65 bpm
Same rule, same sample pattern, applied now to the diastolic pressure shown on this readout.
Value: 64 mmHg
